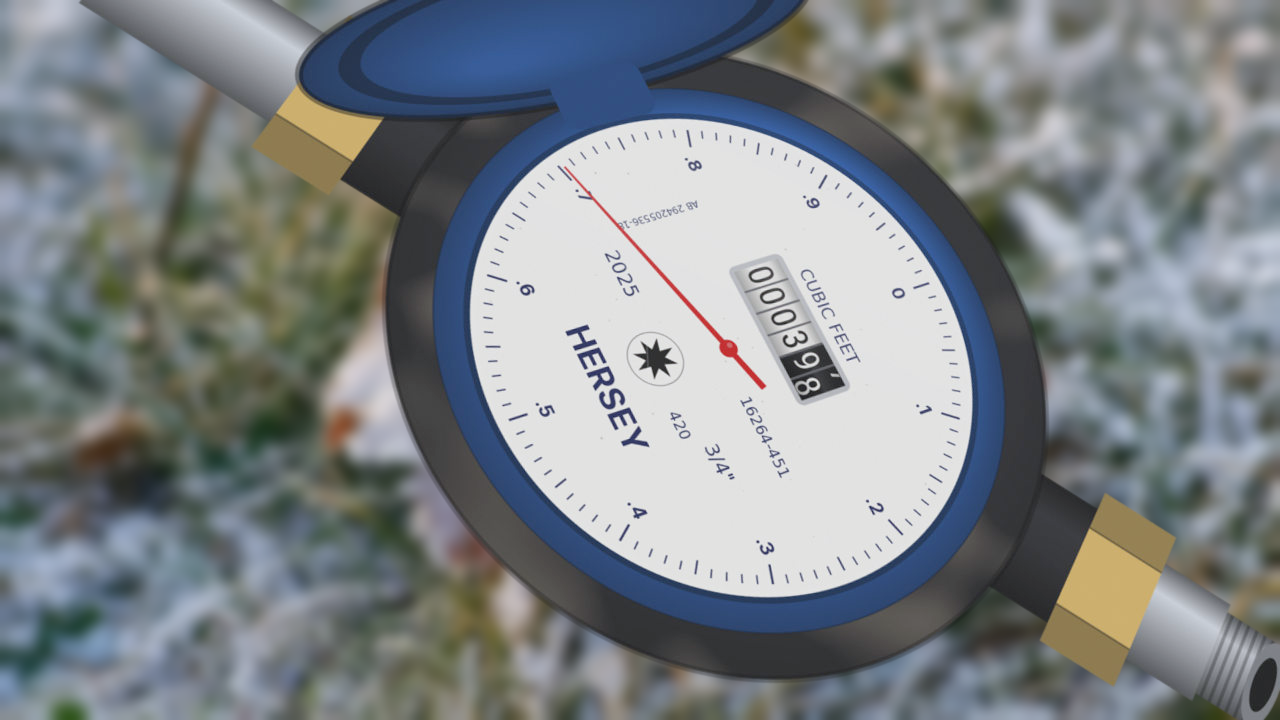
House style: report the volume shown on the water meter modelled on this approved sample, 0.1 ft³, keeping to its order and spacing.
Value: 397.70 ft³
